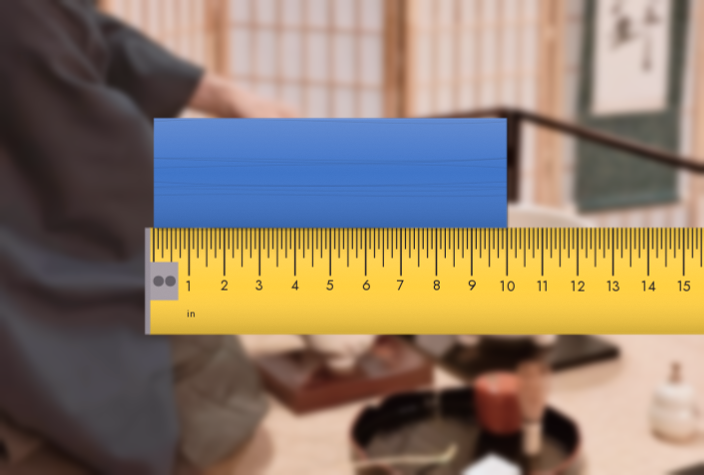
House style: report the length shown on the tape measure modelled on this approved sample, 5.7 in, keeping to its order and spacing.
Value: 10 in
